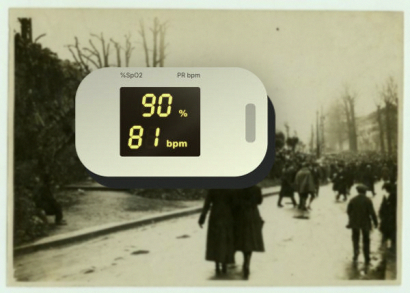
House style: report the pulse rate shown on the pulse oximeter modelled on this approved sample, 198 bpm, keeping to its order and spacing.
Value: 81 bpm
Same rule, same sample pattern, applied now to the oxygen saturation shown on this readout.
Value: 90 %
